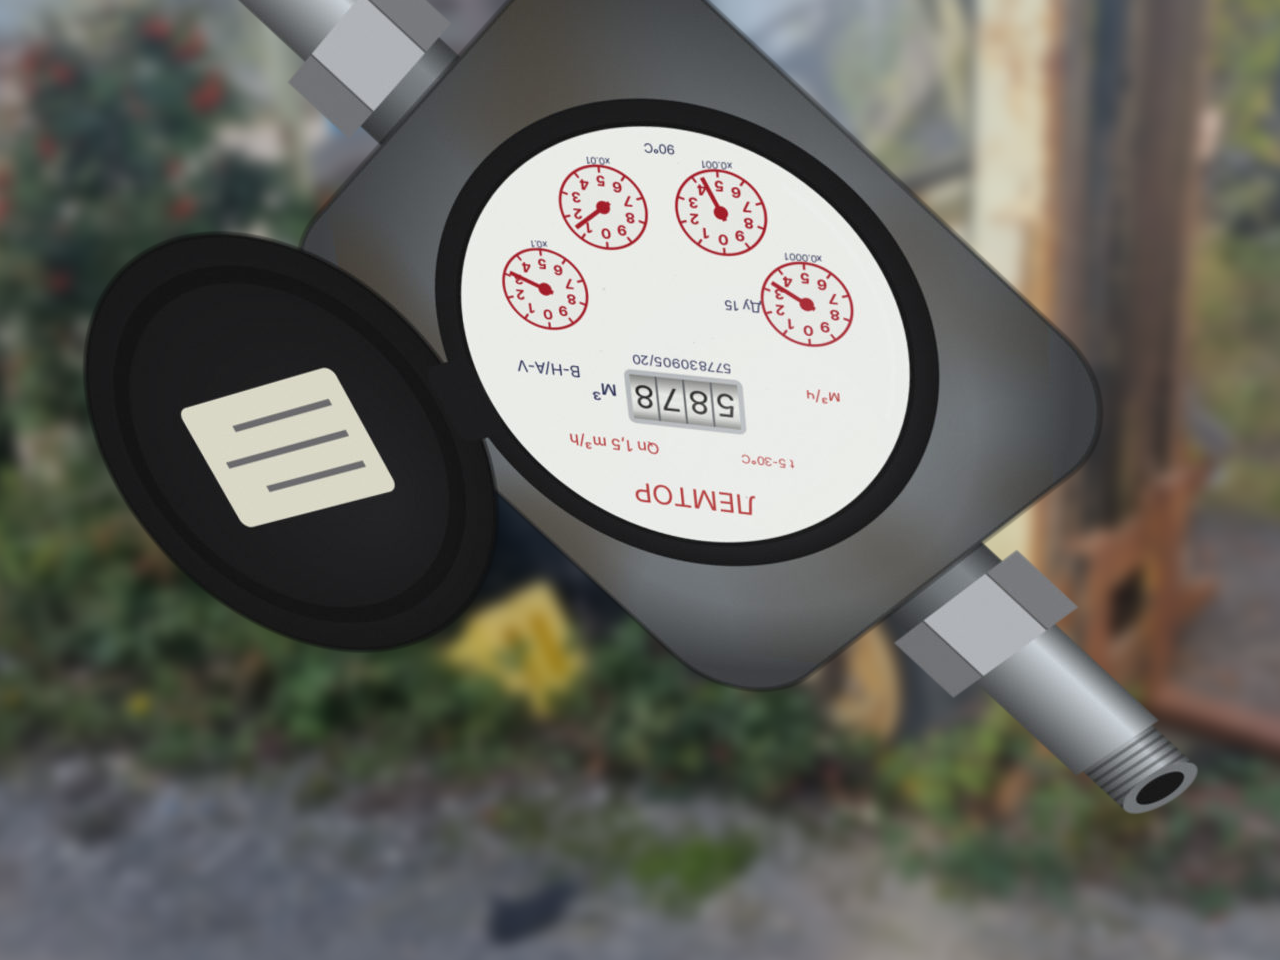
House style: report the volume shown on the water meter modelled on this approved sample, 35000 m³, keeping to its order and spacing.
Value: 5878.3143 m³
